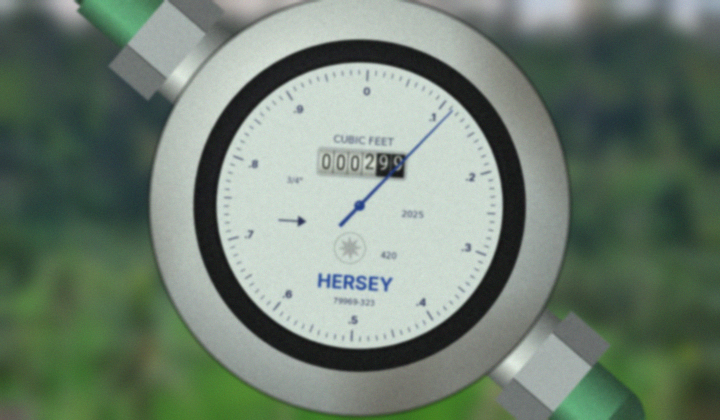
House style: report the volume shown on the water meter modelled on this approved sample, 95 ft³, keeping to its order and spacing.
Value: 299.11 ft³
